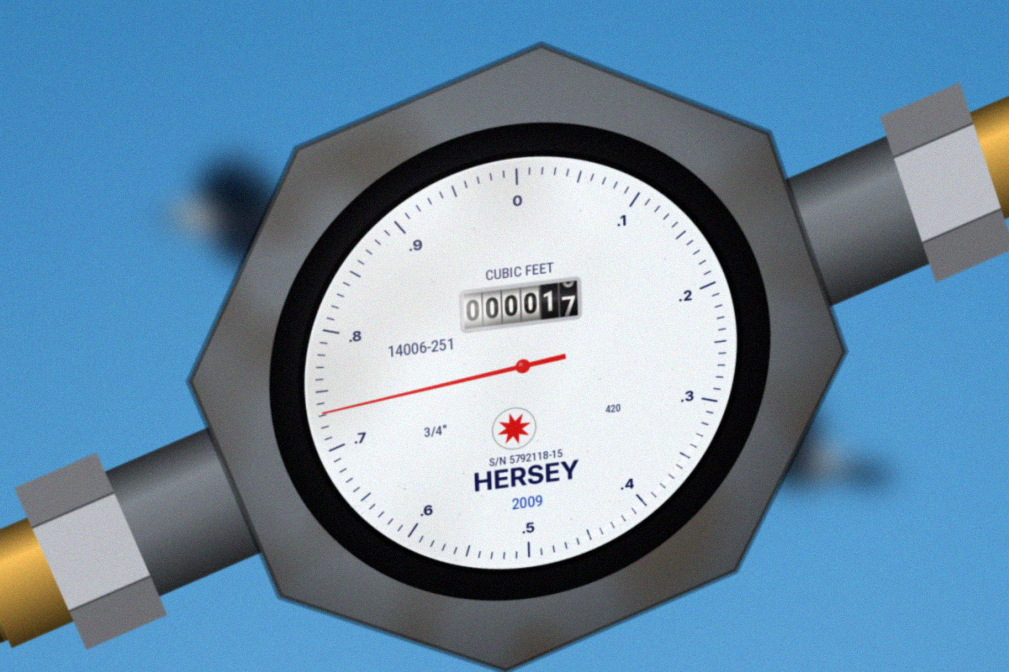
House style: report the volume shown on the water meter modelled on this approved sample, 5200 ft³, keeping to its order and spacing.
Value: 16.73 ft³
